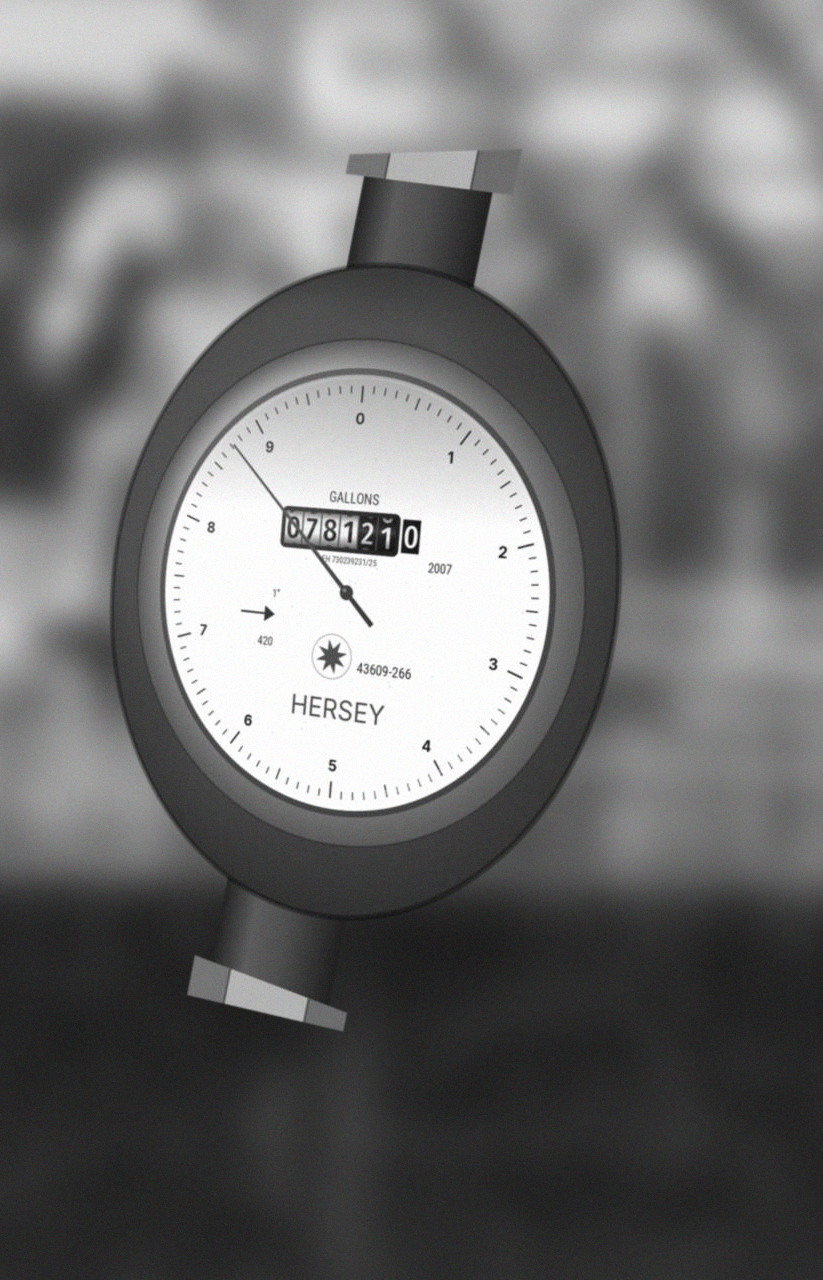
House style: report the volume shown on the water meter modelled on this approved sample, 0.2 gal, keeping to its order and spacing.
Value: 781208.7 gal
